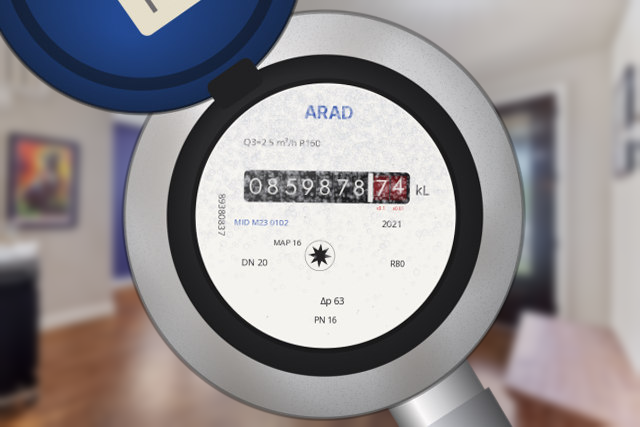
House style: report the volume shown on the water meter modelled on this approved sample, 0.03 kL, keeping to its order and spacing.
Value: 859878.74 kL
